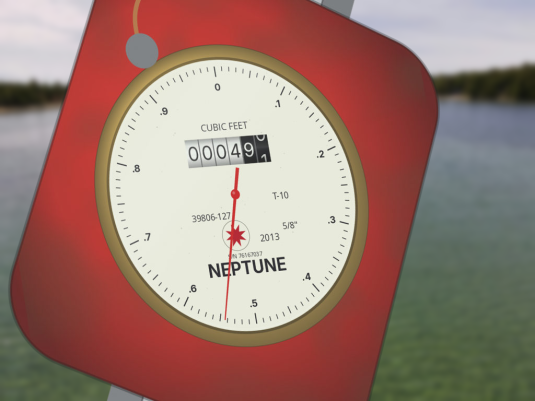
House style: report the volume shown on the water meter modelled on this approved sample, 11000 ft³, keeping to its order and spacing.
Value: 490.54 ft³
